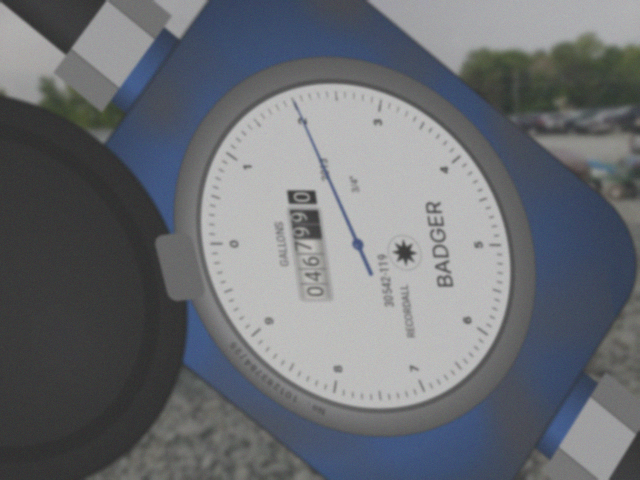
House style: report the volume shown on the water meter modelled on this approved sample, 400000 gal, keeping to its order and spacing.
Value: 467992.0 gal
